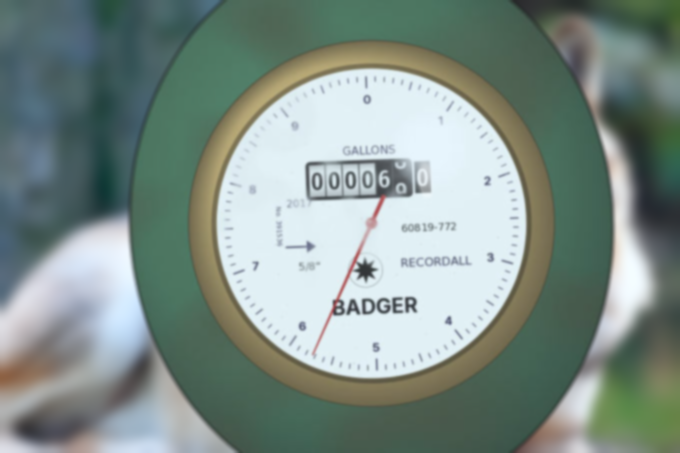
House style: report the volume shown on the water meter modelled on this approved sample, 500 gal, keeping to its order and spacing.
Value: 685.7 gal
